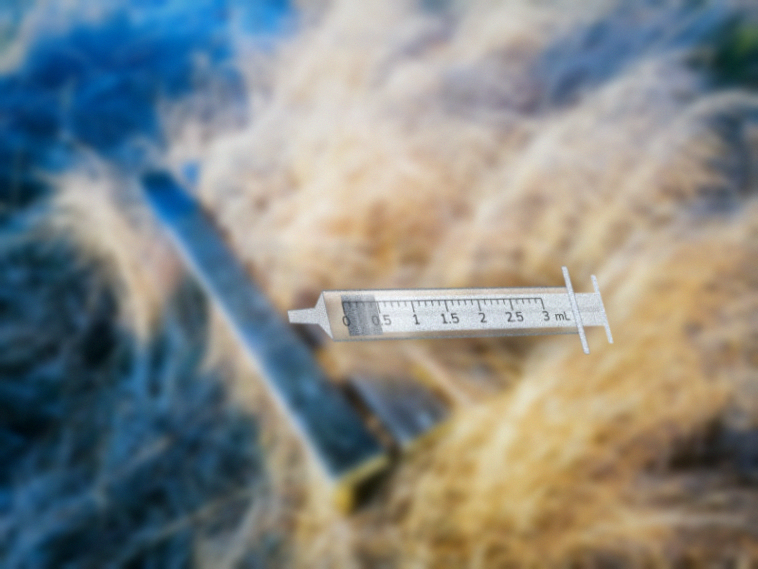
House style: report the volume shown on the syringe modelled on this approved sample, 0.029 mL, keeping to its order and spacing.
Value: 0 mL
